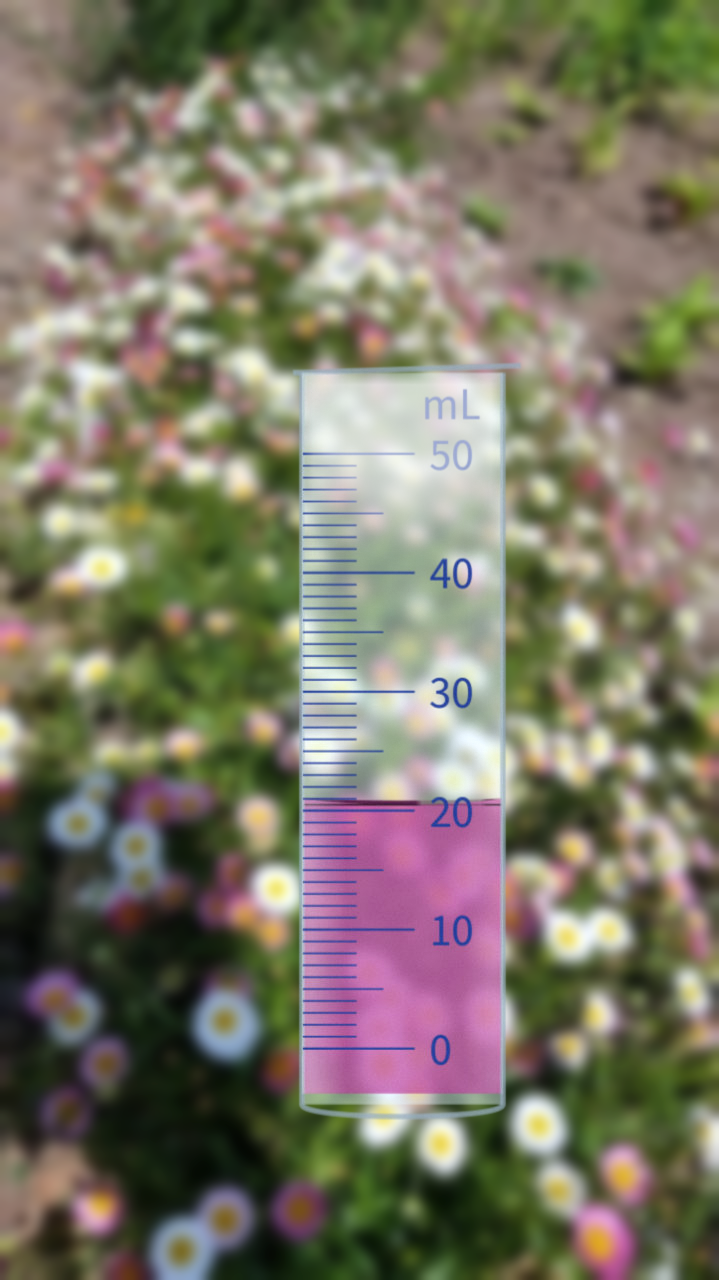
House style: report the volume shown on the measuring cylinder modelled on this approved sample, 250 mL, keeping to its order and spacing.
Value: 20.5 mL
